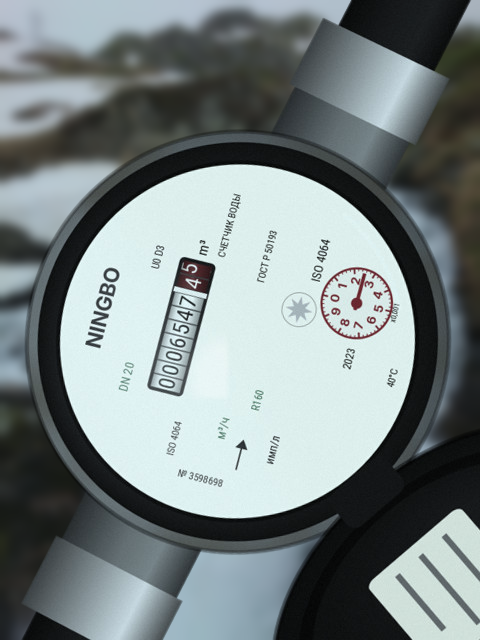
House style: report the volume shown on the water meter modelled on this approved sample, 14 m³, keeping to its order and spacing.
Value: 6547.452 m³
